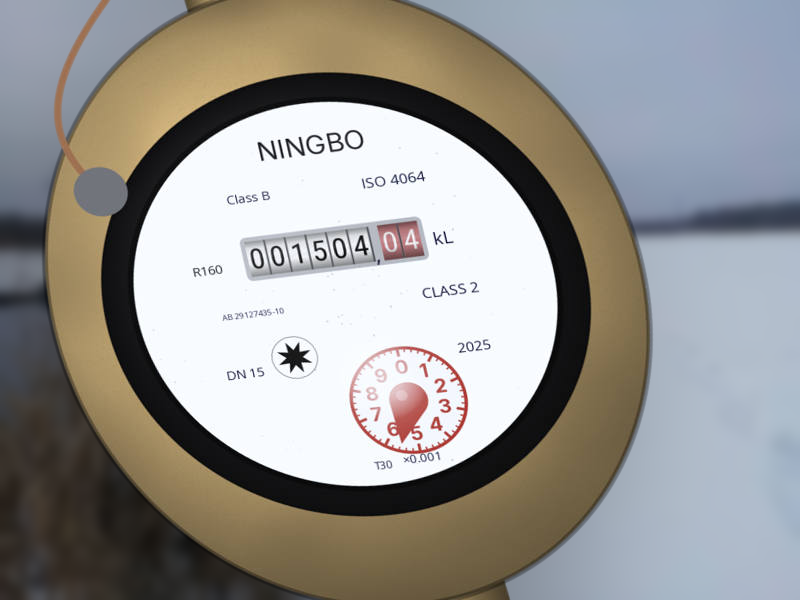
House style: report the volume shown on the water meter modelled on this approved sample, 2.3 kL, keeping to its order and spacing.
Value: 1504.045 kL
